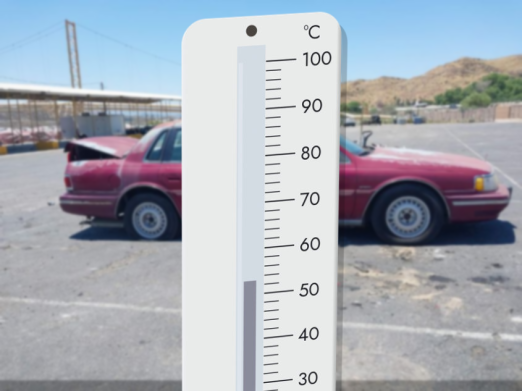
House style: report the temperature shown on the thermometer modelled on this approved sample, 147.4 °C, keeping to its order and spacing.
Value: 53 °C
